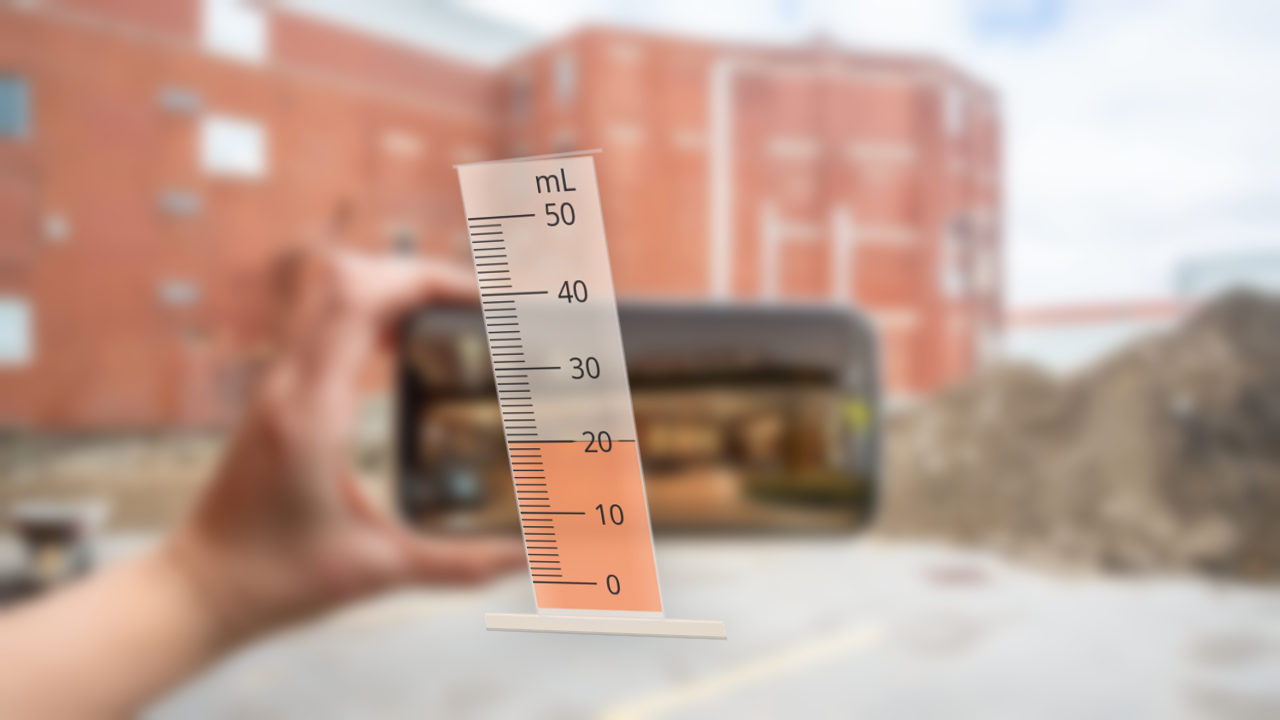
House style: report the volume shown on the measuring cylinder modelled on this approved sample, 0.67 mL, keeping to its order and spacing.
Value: 20 mL
